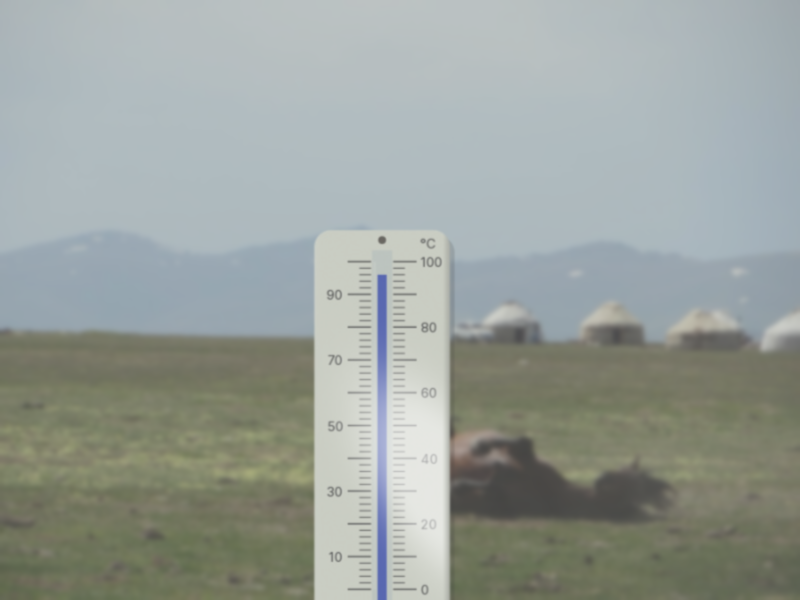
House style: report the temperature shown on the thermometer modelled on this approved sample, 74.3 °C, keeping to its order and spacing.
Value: 96 °C
